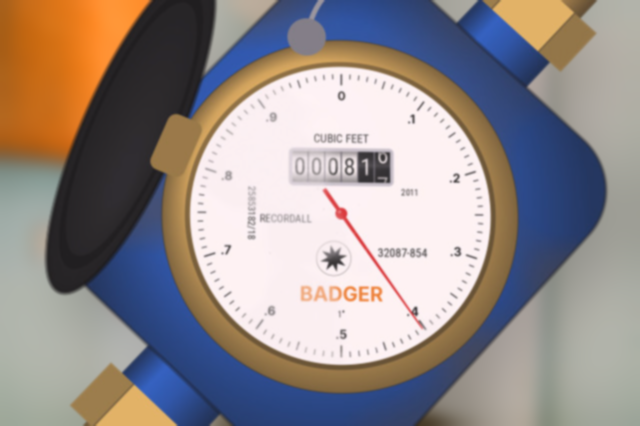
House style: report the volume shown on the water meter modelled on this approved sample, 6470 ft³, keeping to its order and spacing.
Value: 816.40 ft³
